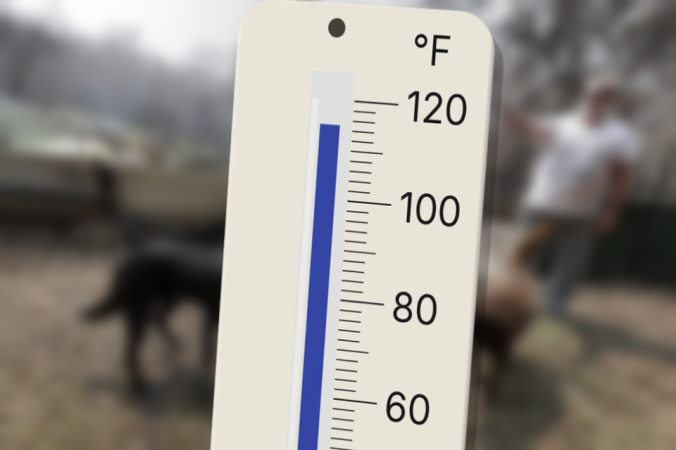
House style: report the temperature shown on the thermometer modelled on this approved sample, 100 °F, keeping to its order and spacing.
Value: 115 °F
